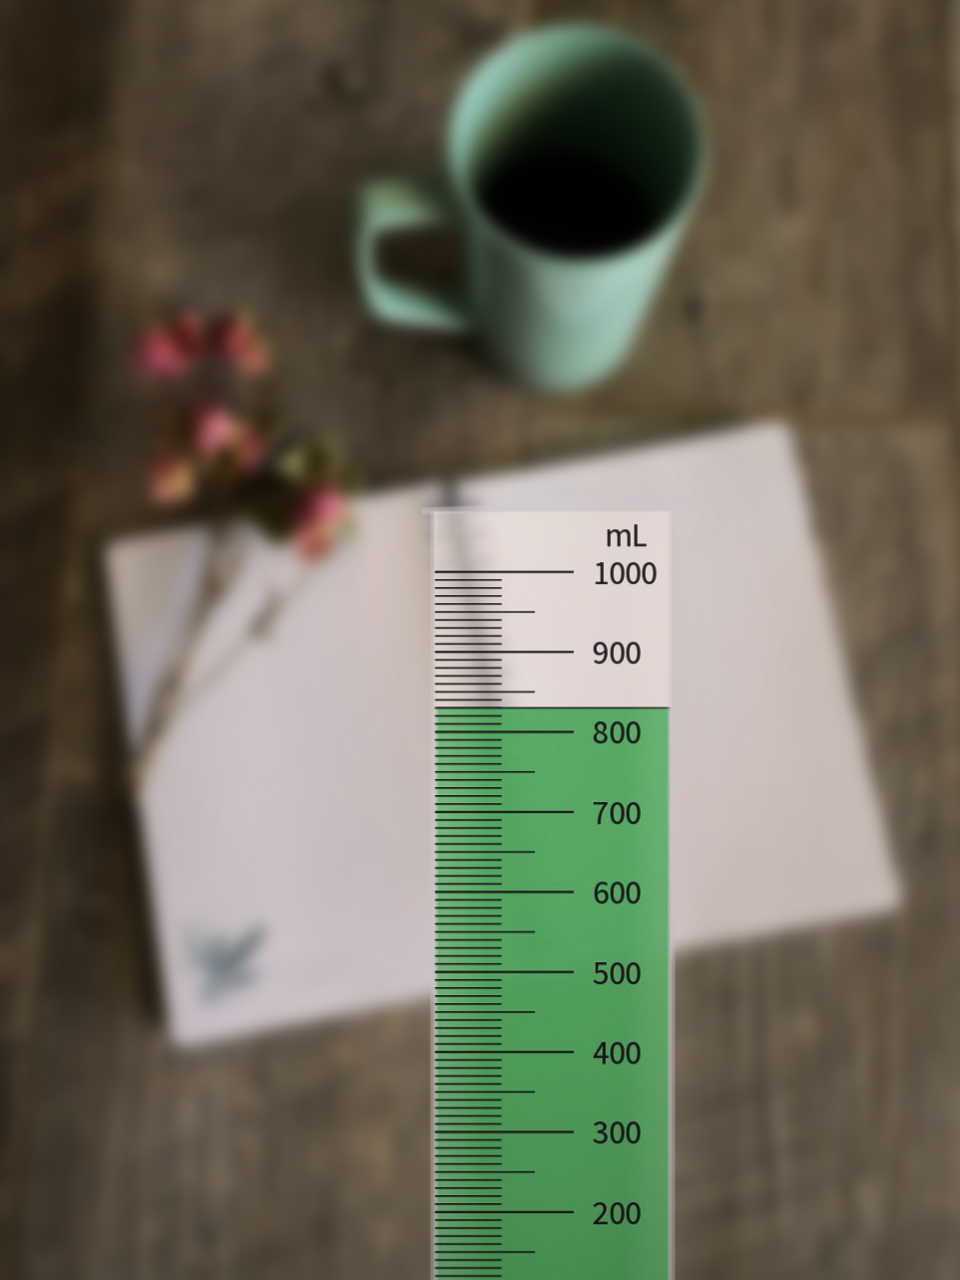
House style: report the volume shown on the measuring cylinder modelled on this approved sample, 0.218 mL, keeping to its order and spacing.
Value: 830 mL
